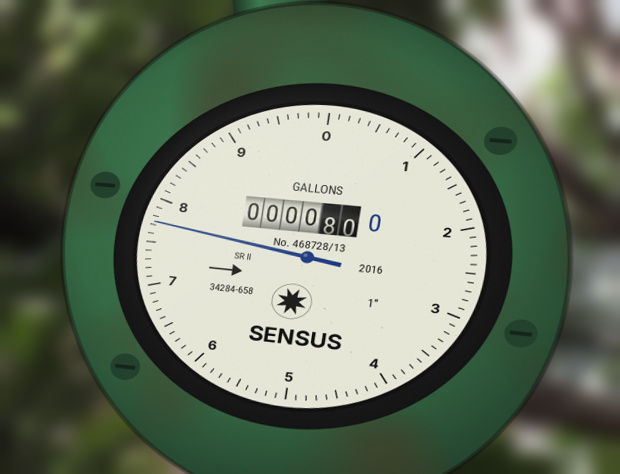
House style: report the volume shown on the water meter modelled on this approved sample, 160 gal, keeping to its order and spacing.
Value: 797.7 gal
